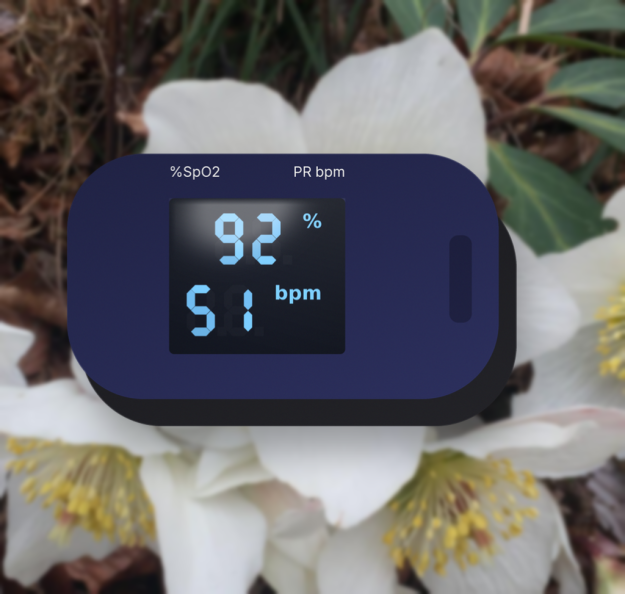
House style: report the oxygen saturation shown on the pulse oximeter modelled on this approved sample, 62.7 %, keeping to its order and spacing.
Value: 92 %
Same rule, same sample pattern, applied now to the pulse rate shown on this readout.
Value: 51 bpm
